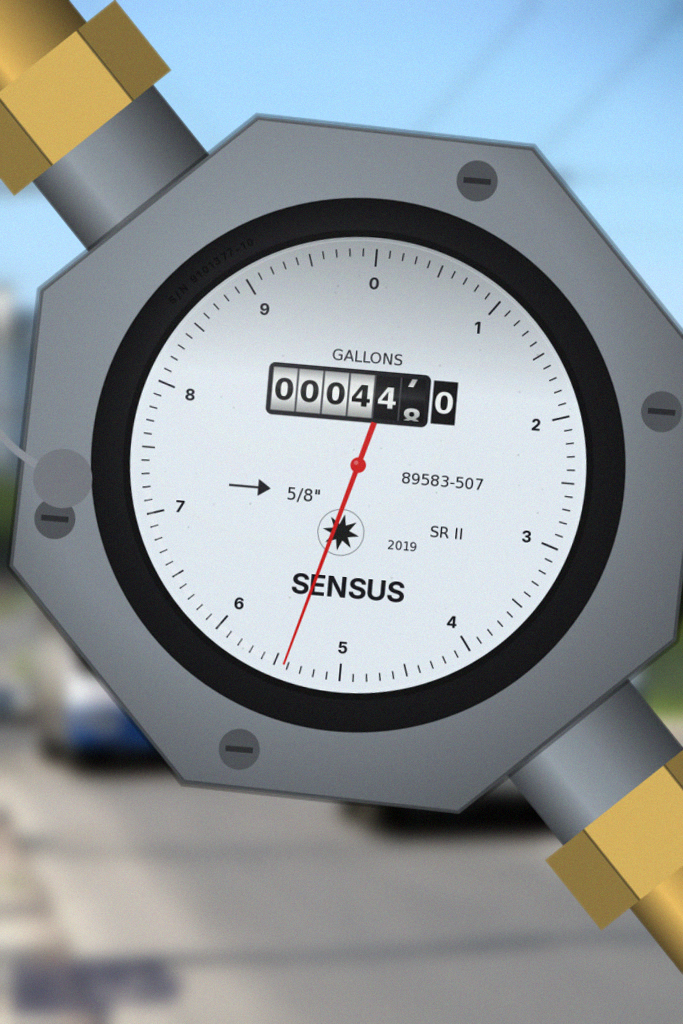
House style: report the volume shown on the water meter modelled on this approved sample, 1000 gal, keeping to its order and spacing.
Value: 4475.4 gal
